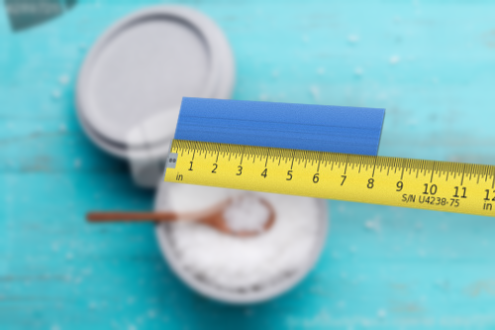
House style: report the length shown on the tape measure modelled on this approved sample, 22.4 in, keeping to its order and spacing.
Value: 8 in
